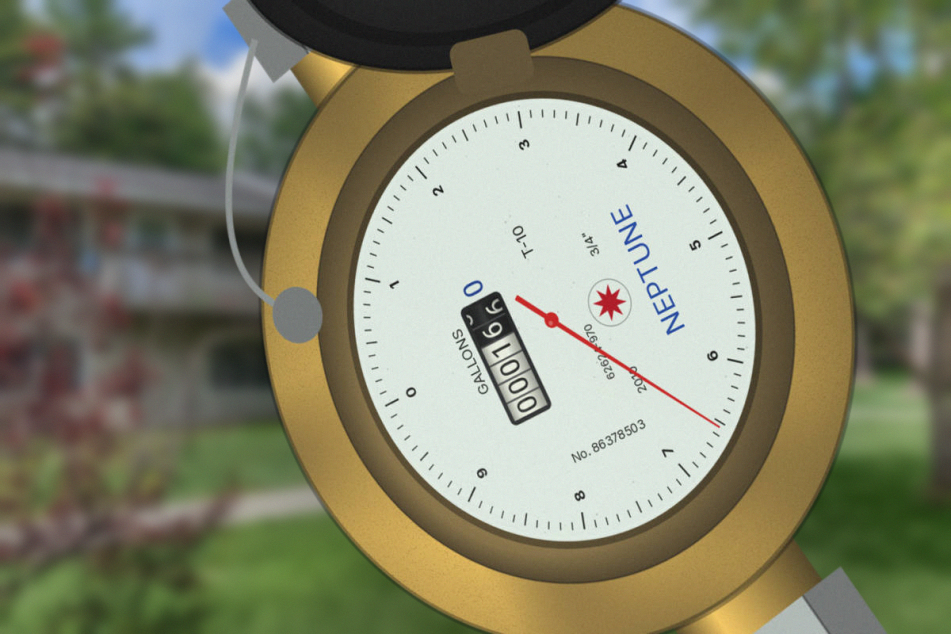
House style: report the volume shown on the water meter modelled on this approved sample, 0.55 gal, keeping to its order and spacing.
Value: 1656.5 gal
